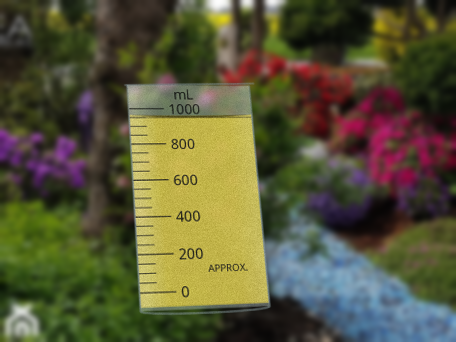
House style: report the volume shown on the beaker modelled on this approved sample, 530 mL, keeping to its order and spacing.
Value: 950 mL
